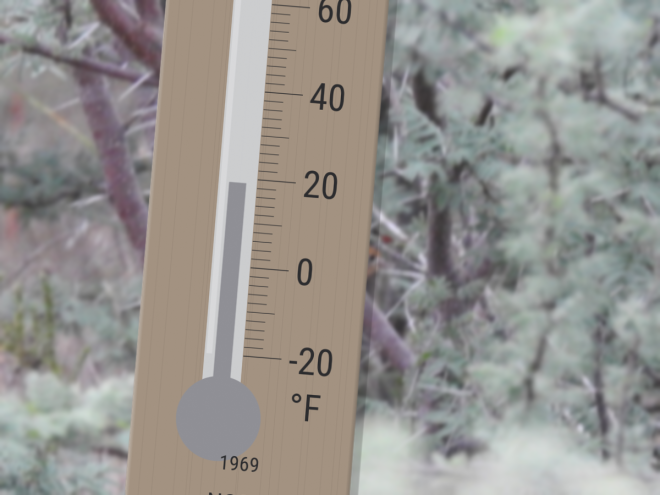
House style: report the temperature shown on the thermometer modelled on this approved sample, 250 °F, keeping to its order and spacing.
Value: 19 °F
